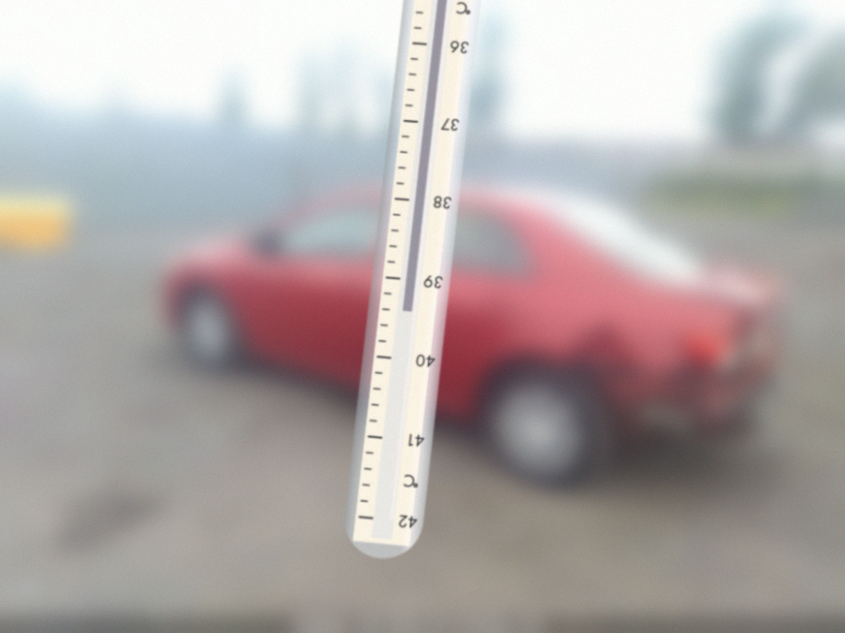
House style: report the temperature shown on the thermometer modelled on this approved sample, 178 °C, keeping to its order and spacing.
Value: 39.4 °C
